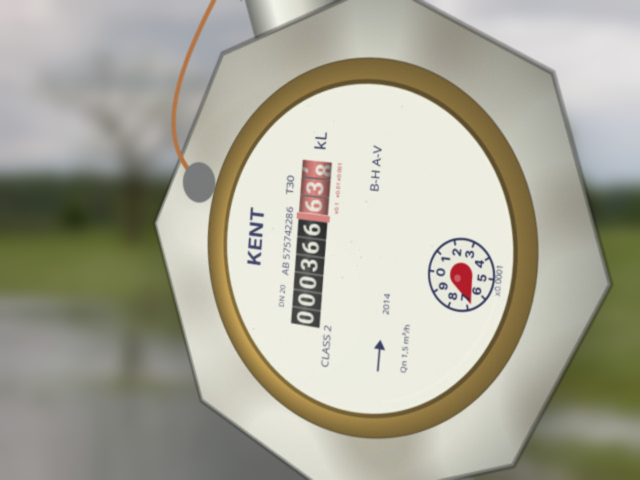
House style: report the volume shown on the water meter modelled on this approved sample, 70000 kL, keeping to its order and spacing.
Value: 366.6376 kL
